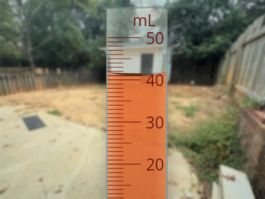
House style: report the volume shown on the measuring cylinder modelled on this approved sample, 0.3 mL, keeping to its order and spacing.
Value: 41 mL
